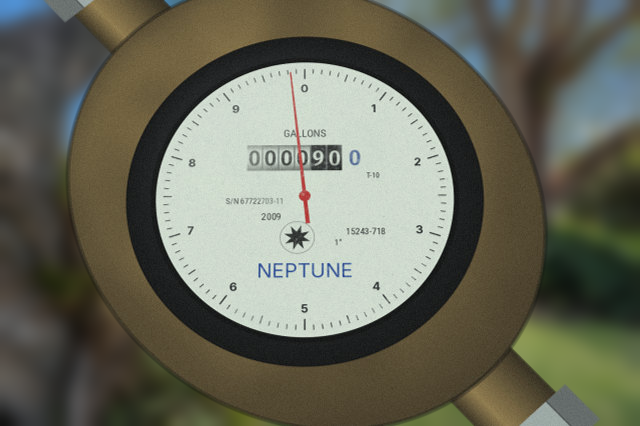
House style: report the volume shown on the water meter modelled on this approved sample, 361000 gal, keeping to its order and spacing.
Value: 899.8 gal
